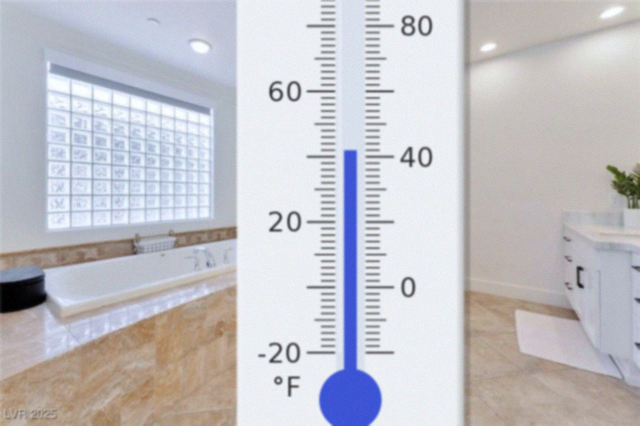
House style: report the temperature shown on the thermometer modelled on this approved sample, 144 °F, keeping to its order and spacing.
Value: 42 °F
